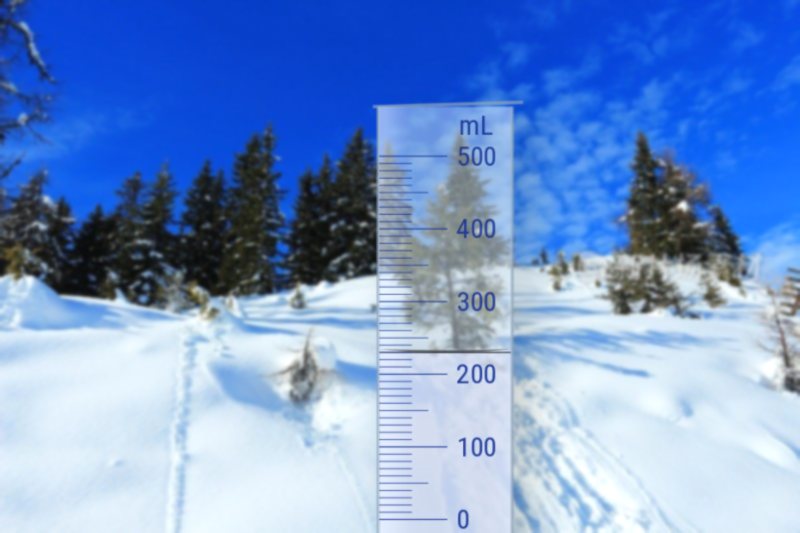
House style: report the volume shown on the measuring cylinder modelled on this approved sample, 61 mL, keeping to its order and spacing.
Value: 230 mL
